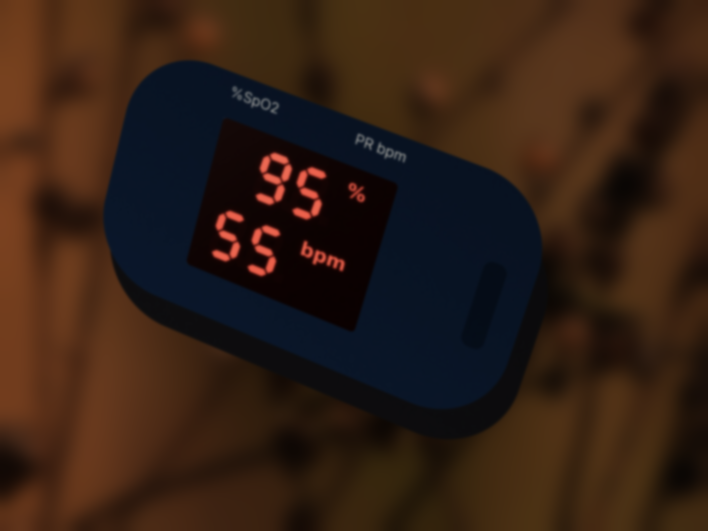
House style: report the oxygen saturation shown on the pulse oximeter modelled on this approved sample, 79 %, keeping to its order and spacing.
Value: 95 %
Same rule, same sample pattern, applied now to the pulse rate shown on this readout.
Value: 55 bpm
